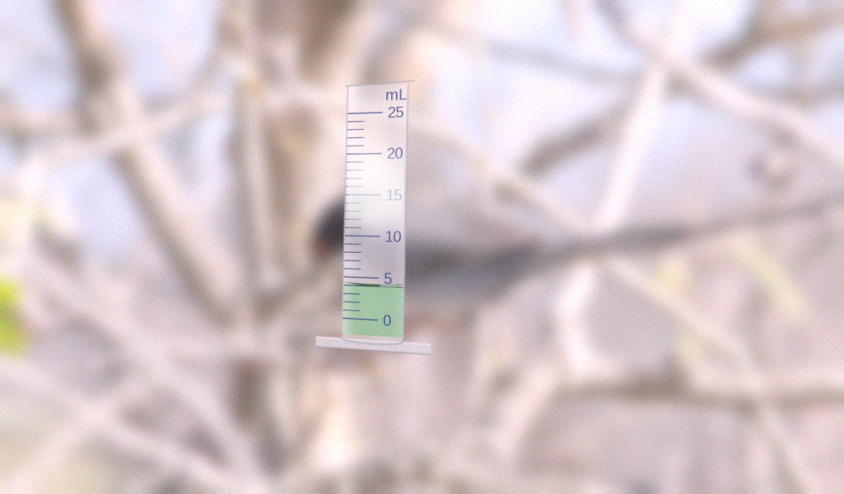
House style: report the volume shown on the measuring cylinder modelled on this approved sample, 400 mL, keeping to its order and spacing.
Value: 4 mL
